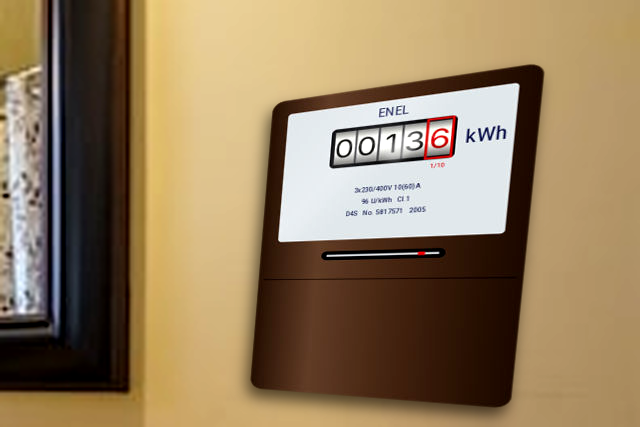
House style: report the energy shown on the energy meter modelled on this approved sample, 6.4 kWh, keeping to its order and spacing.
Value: 13.6 kWh
